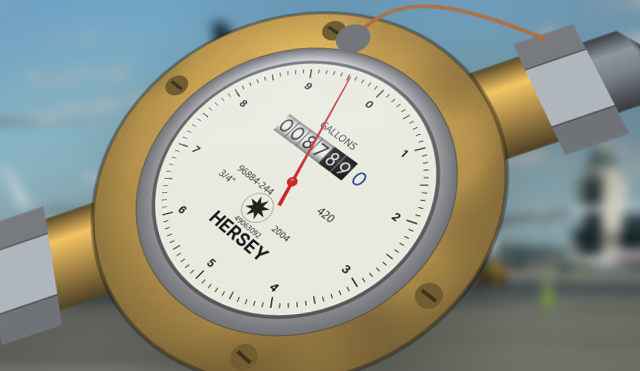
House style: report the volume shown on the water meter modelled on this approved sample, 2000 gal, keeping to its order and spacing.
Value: 87889.5 gal
